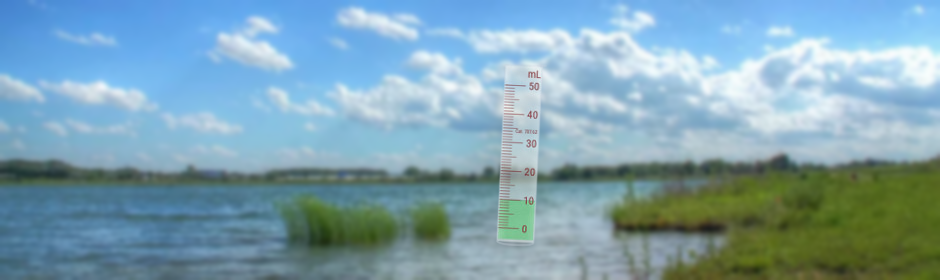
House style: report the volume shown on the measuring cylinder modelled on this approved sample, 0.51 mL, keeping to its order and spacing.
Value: 10 mL
